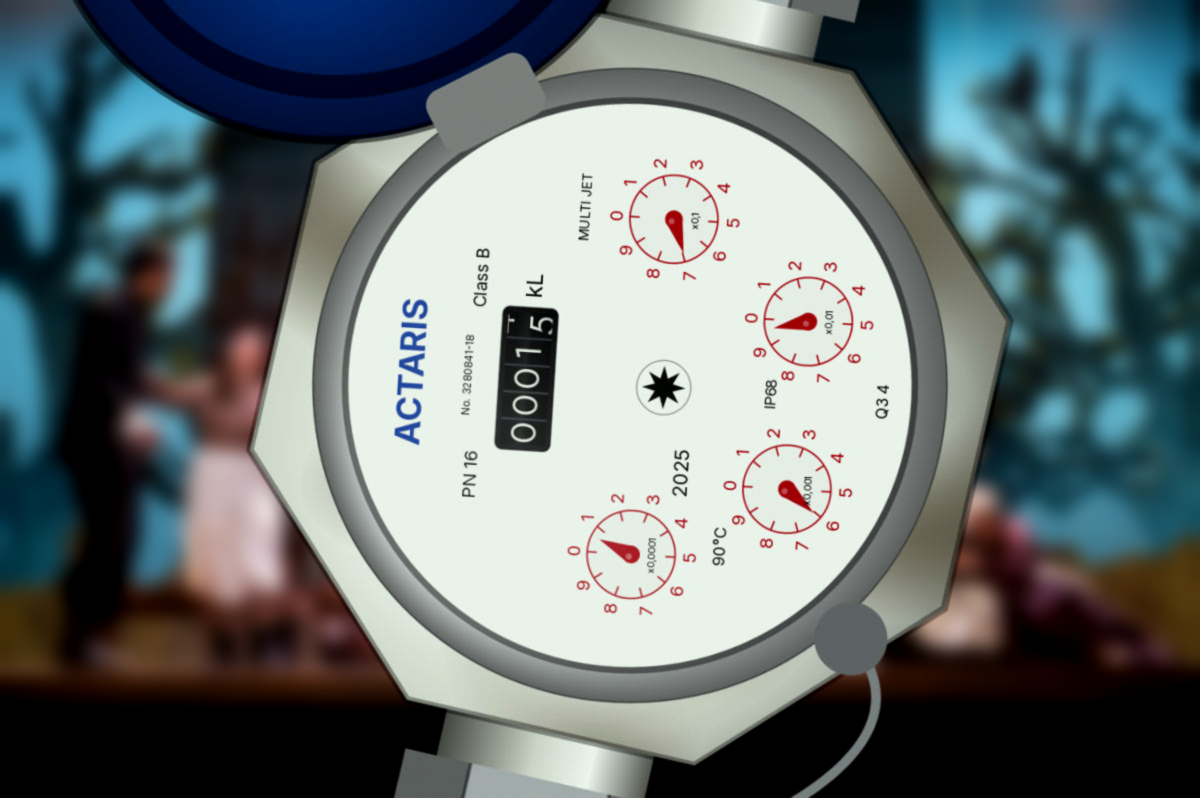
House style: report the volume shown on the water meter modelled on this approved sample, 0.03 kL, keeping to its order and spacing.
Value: 14.6960 kL
